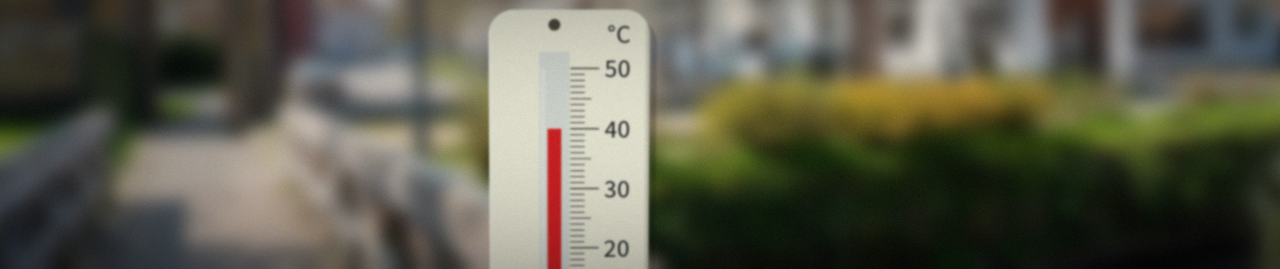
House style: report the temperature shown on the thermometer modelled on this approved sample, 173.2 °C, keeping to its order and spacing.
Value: 40 °C
